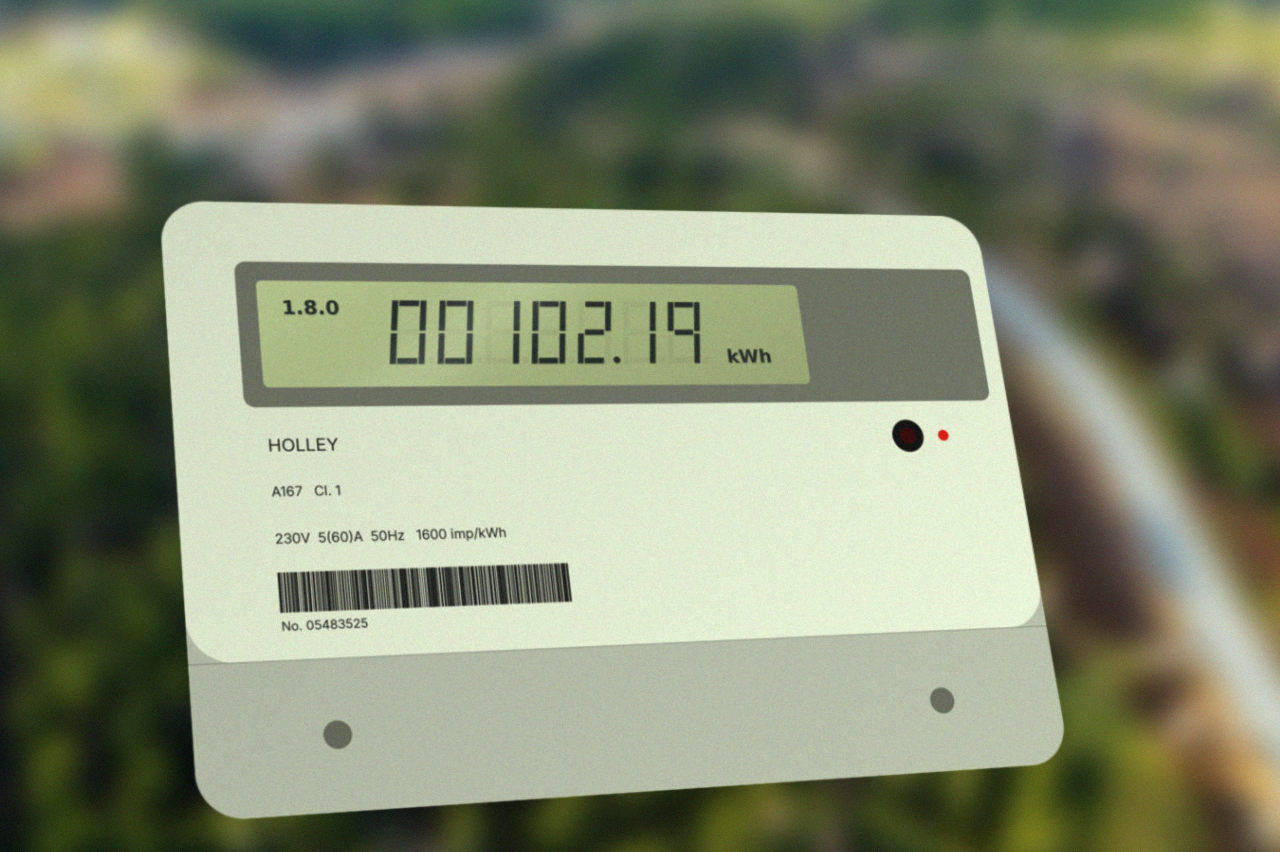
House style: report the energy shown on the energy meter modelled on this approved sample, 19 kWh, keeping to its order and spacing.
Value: 102.19 kWh
